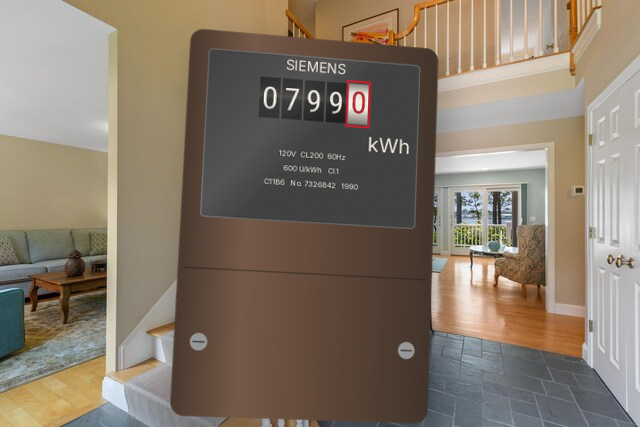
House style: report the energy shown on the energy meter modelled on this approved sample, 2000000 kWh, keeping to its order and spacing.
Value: 799.0 kWh
